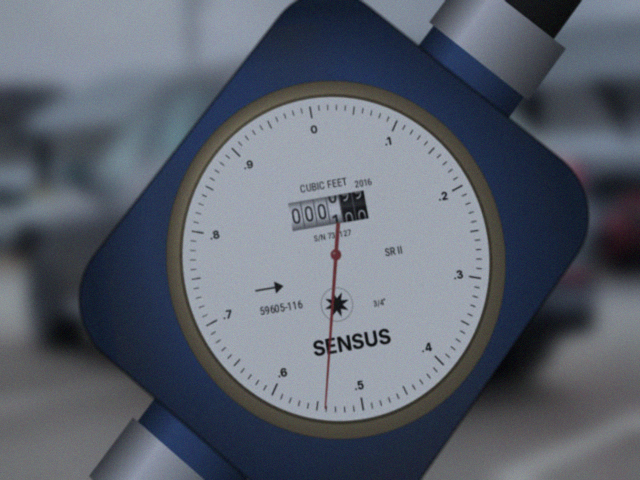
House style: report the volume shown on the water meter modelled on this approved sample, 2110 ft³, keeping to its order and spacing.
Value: 99.54 ft³
